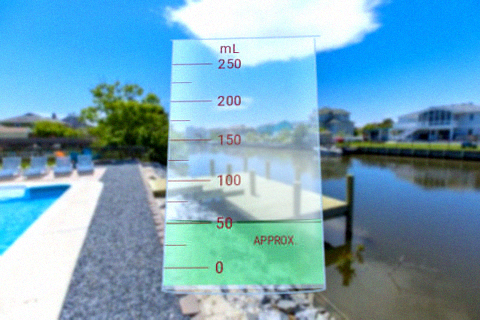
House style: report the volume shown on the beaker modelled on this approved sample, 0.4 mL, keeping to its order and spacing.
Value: 50 mL
